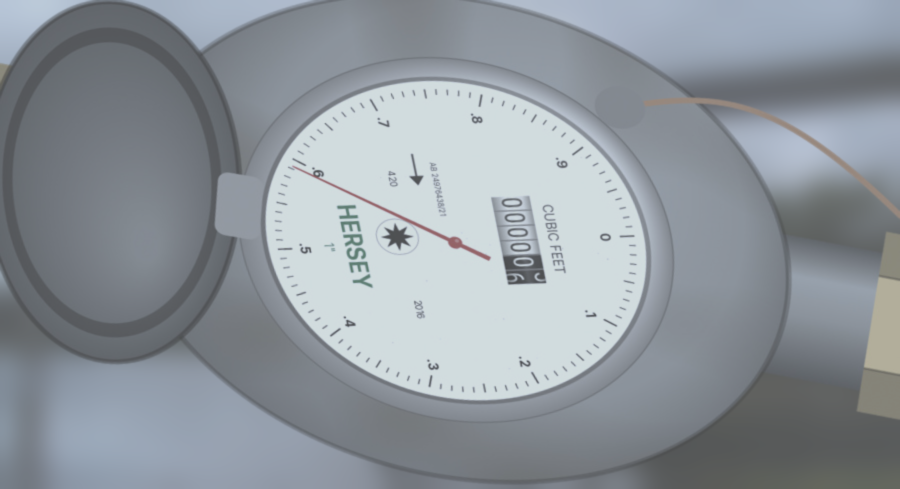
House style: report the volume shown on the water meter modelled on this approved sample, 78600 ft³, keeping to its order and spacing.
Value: 5.59 ft³
